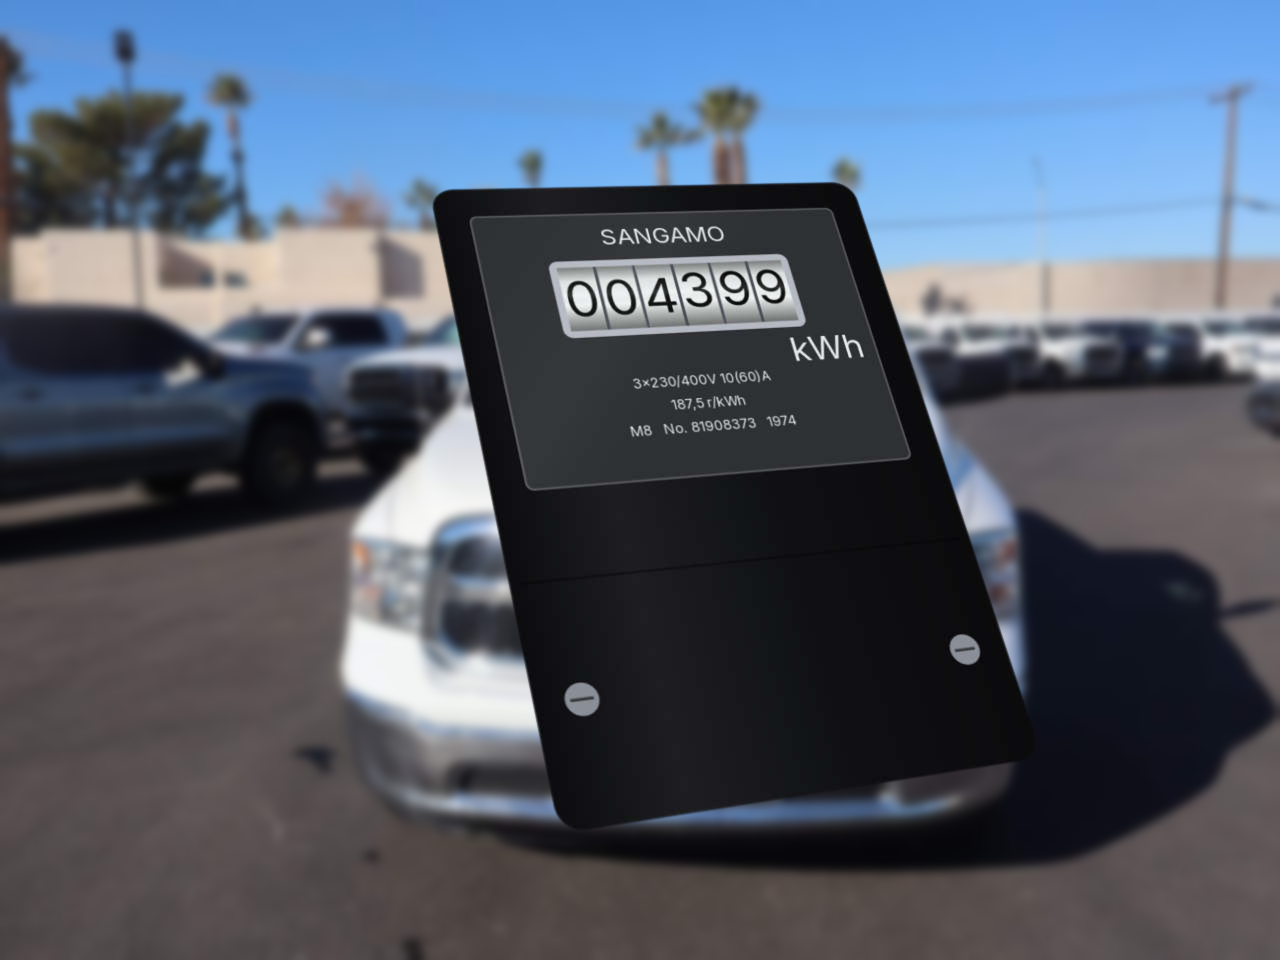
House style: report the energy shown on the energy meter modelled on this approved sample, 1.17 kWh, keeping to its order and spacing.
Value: 4399 kWh
